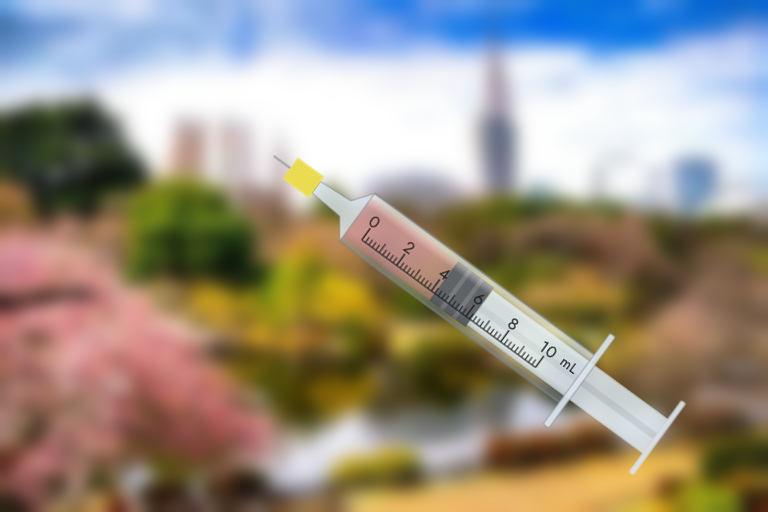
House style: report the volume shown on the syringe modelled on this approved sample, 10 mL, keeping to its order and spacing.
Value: 4.2 mL
